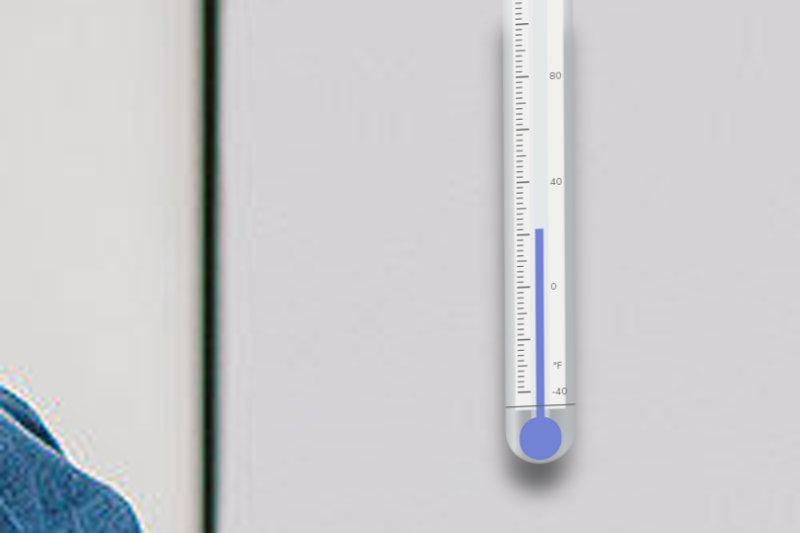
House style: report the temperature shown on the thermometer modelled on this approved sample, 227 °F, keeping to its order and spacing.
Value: 22 °F
